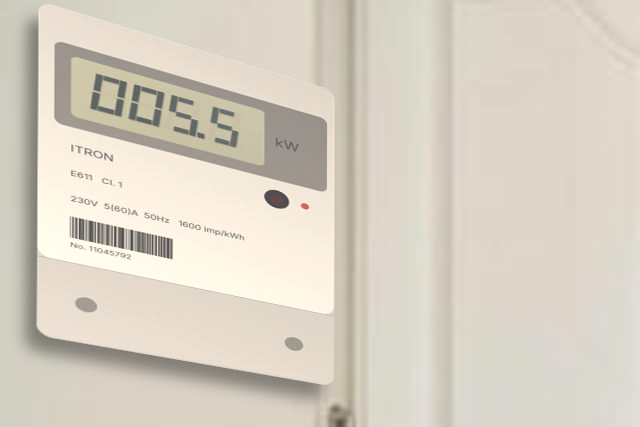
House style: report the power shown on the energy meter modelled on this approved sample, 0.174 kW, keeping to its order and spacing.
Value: 5.5 kW
